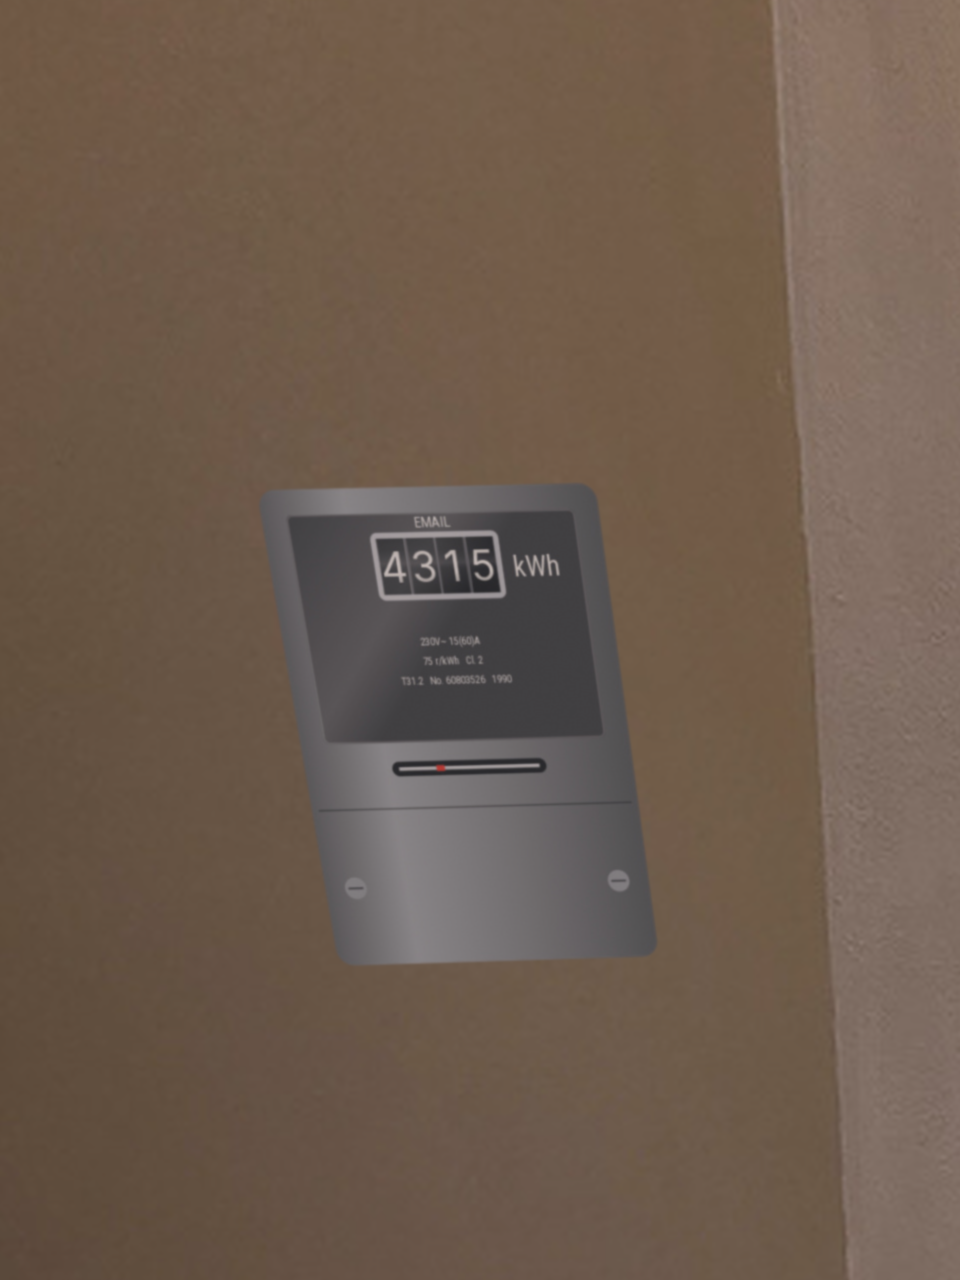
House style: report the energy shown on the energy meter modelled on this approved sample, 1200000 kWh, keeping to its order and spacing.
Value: 4315 kWh
